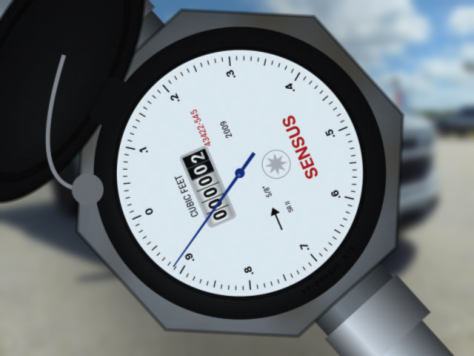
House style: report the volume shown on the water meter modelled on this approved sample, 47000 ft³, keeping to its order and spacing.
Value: 1.91 ft³
